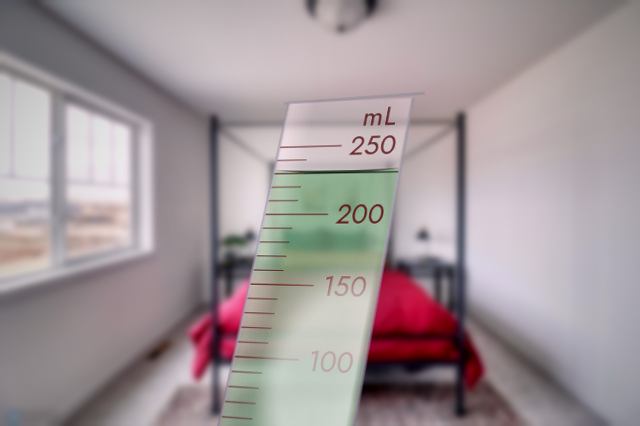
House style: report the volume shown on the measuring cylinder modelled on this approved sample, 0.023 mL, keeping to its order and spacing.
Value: 230 mL
